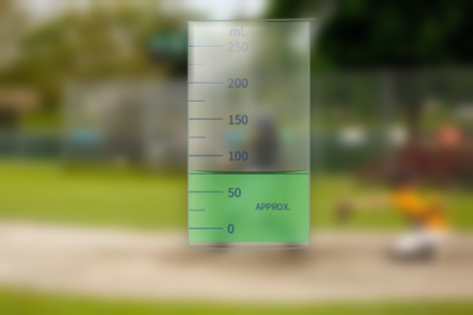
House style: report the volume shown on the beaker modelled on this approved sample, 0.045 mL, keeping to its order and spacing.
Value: 75 mL
